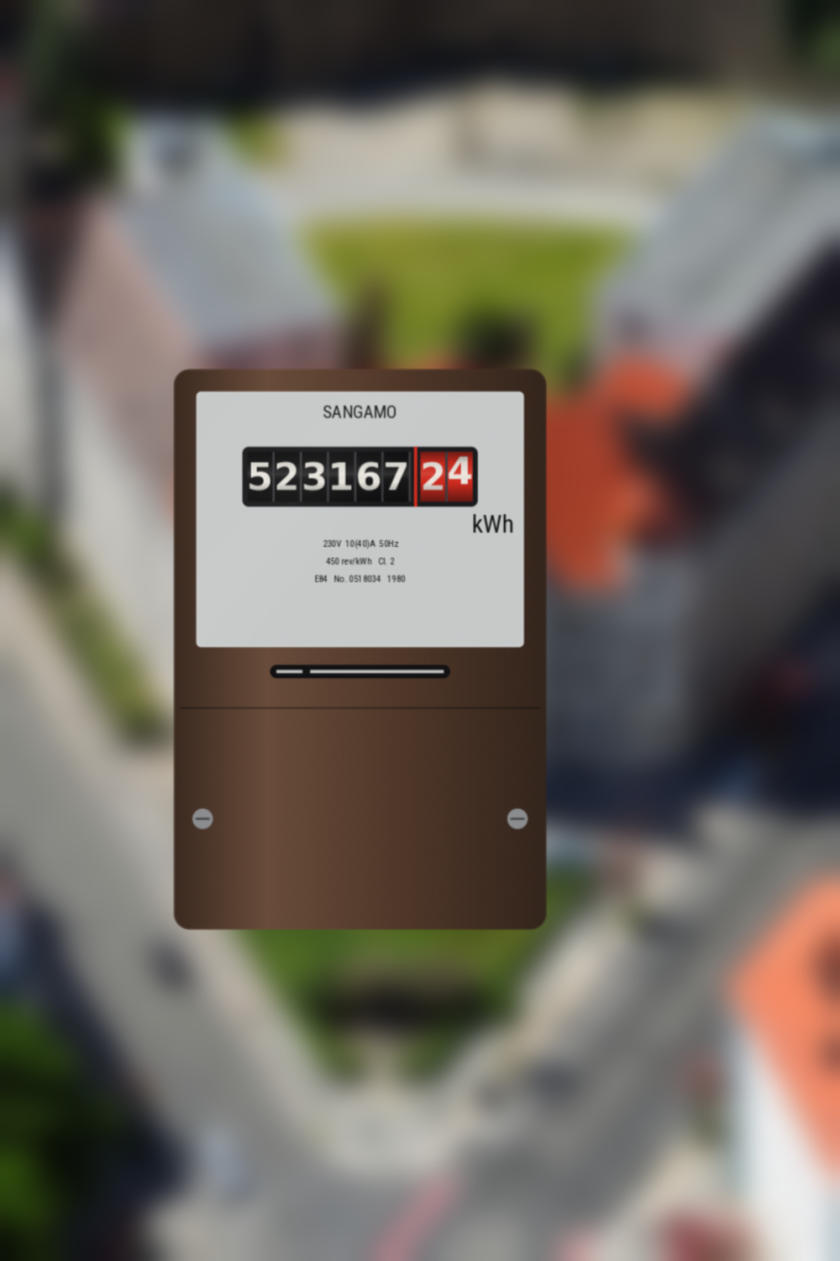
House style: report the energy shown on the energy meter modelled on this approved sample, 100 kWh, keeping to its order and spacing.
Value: 523167.24 kWh
